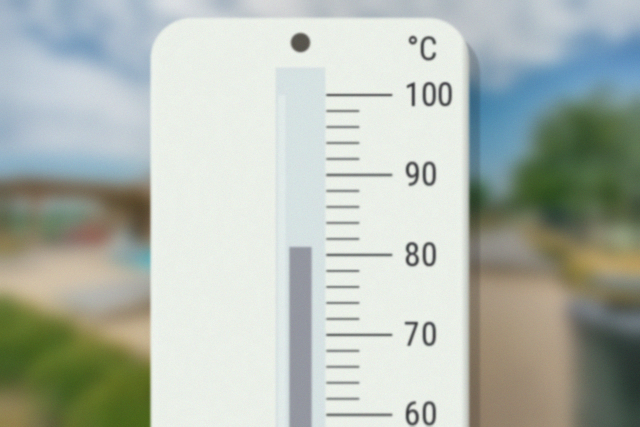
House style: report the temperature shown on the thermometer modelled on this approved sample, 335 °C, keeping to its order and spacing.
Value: 81 °C
